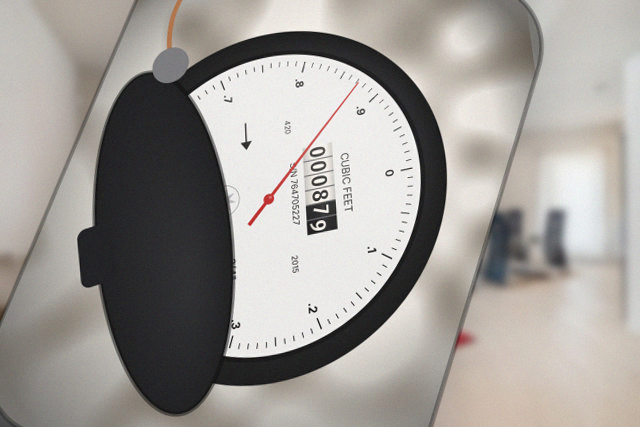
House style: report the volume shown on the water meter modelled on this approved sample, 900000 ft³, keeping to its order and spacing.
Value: 878.87 ft³
